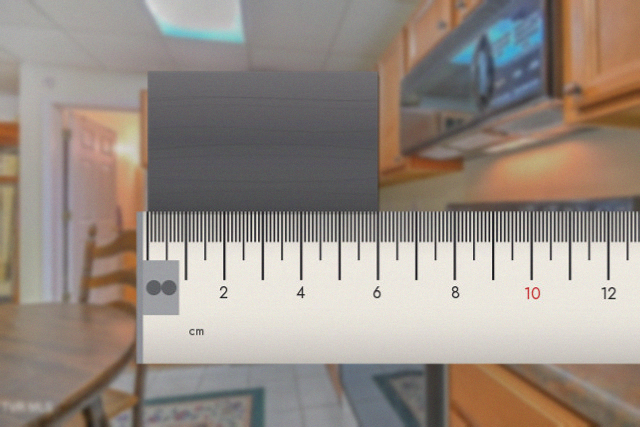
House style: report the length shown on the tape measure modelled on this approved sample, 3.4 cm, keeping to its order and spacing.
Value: 6 cm
